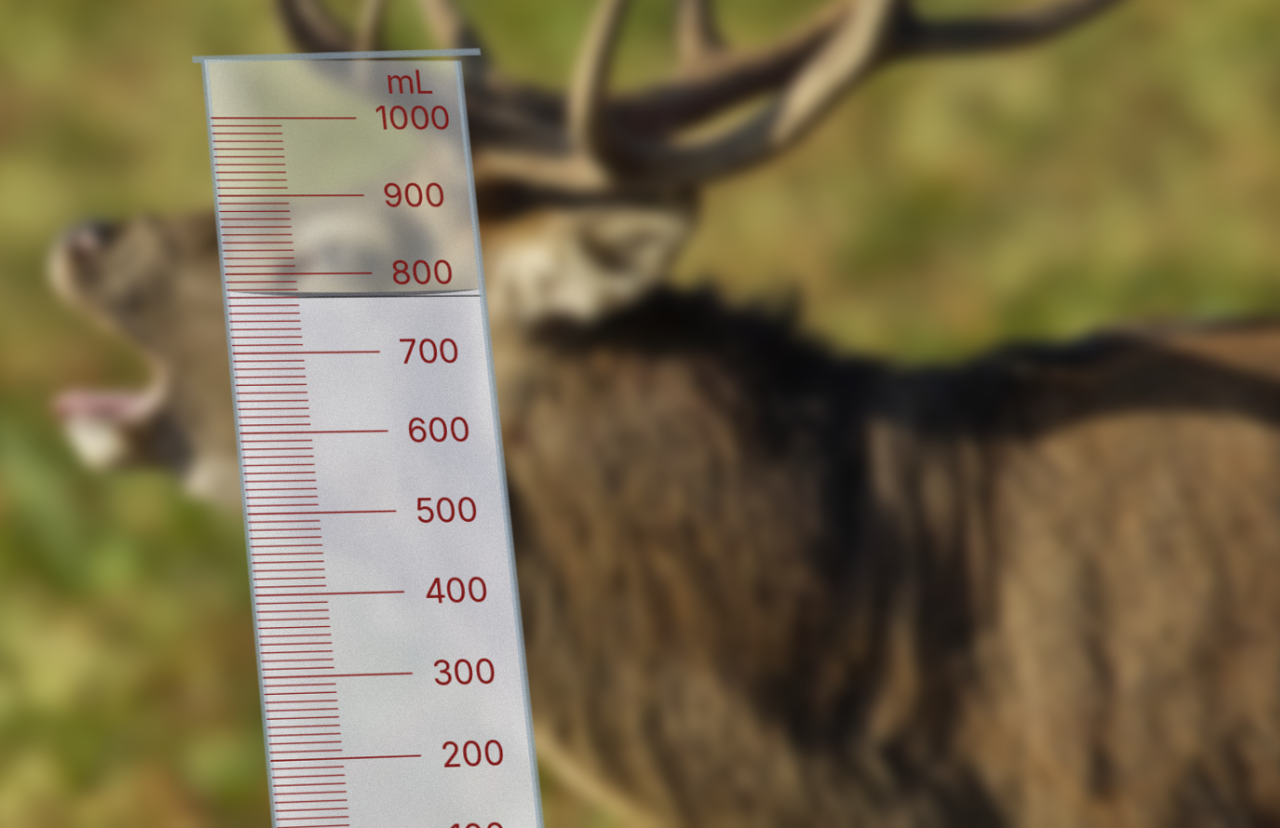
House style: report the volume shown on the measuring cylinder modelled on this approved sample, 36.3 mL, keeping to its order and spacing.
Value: 770 mL
